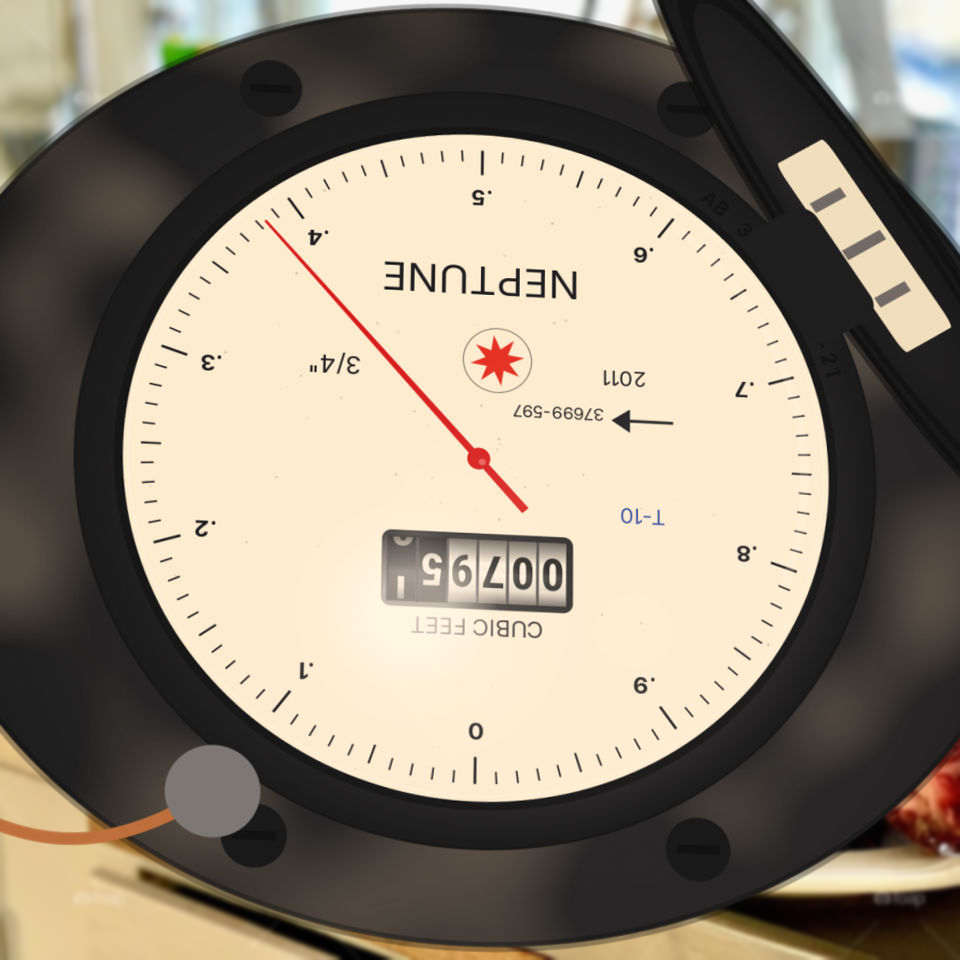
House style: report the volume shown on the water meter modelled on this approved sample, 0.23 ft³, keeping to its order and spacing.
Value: 7951.38 ft³
